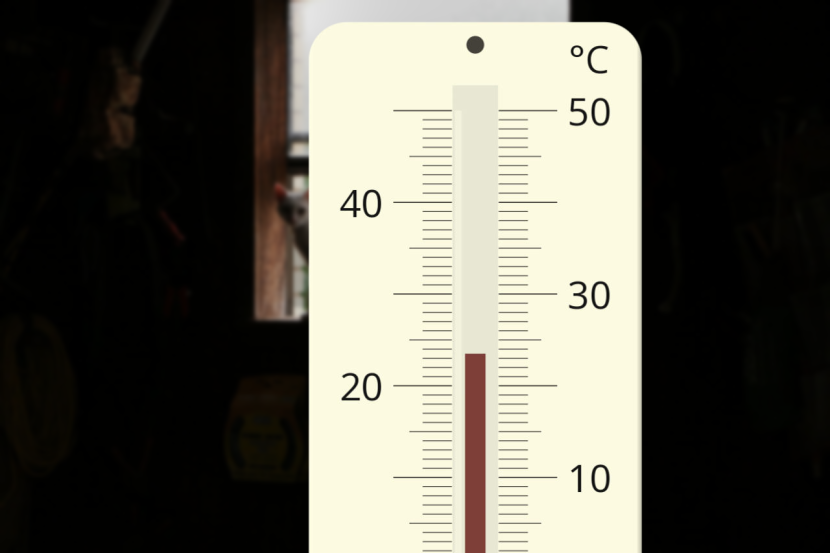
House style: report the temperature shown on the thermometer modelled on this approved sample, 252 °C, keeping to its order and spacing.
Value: 23.5 °C
